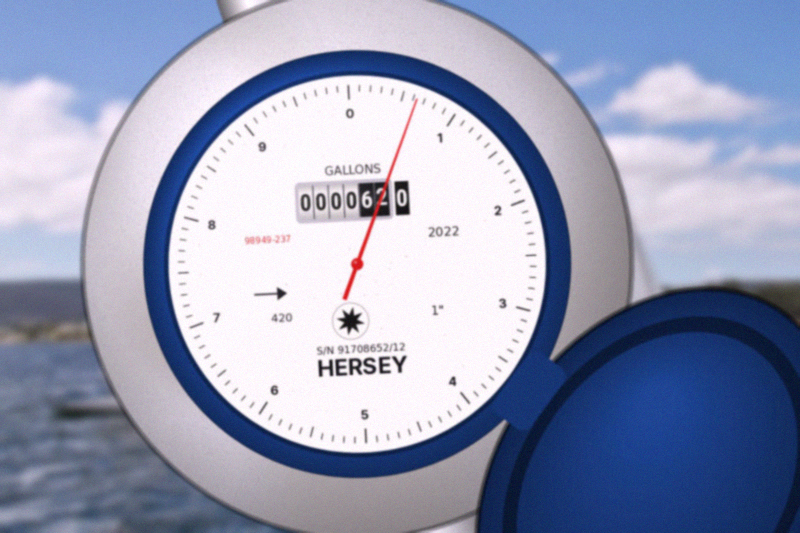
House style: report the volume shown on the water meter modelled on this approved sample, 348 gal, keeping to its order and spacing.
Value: 620.6 gal
